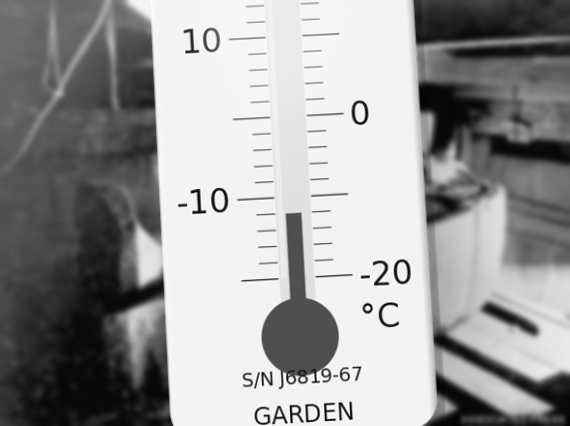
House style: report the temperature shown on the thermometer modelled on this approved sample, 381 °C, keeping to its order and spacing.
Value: -12 °C
